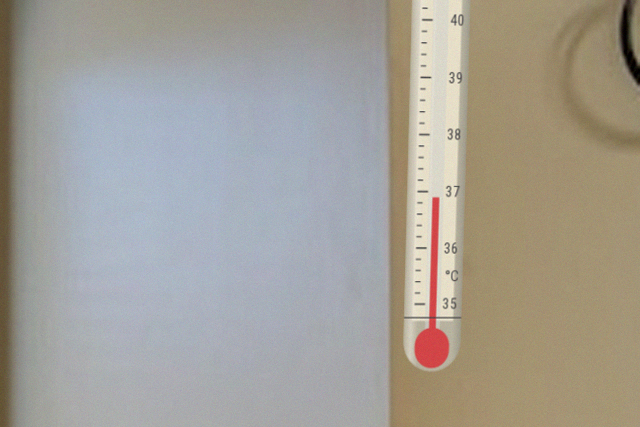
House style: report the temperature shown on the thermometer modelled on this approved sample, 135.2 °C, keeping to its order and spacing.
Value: 36.9 °C
